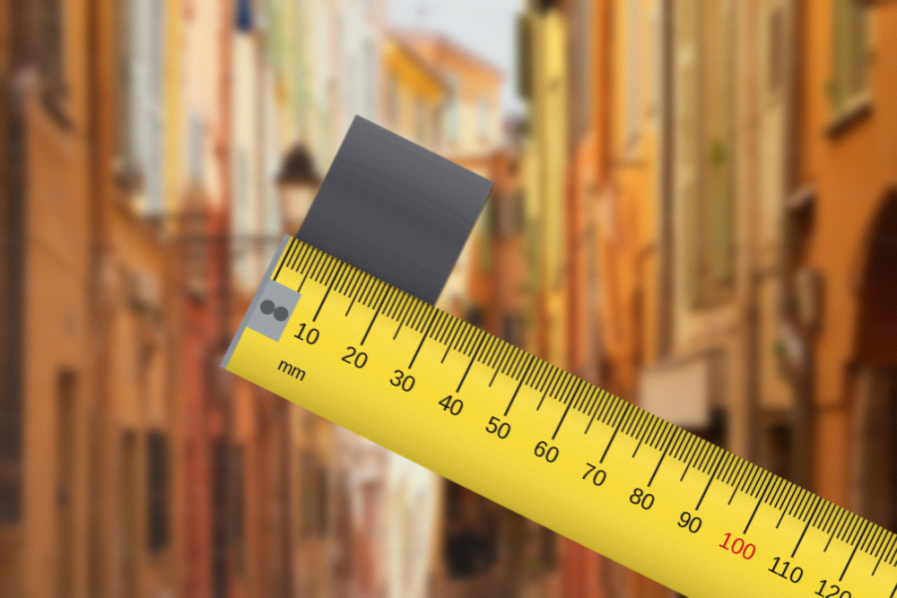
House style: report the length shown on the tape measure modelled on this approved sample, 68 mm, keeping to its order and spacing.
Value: 29 mm
